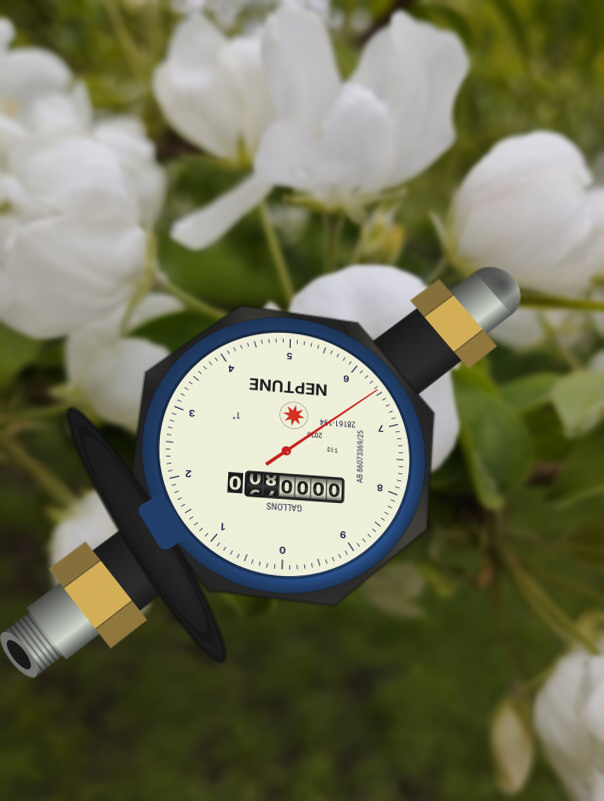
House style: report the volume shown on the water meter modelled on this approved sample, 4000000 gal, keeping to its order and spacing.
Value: 796.4 gal
